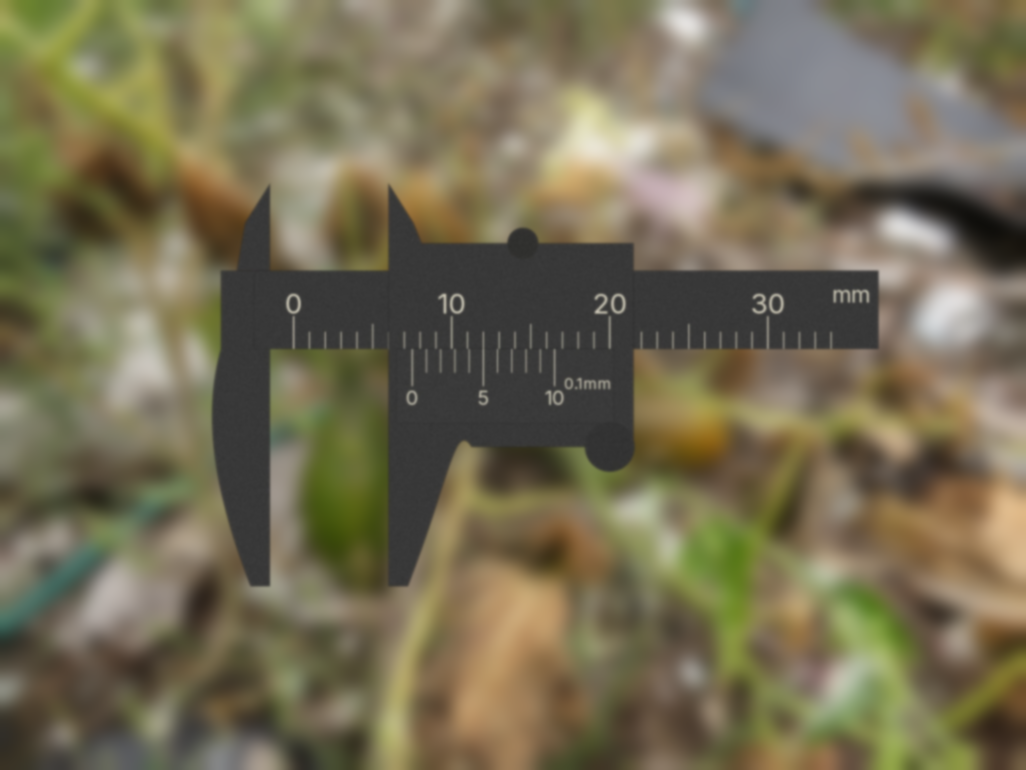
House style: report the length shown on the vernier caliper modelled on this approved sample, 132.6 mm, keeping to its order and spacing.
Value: 7.5 mm
